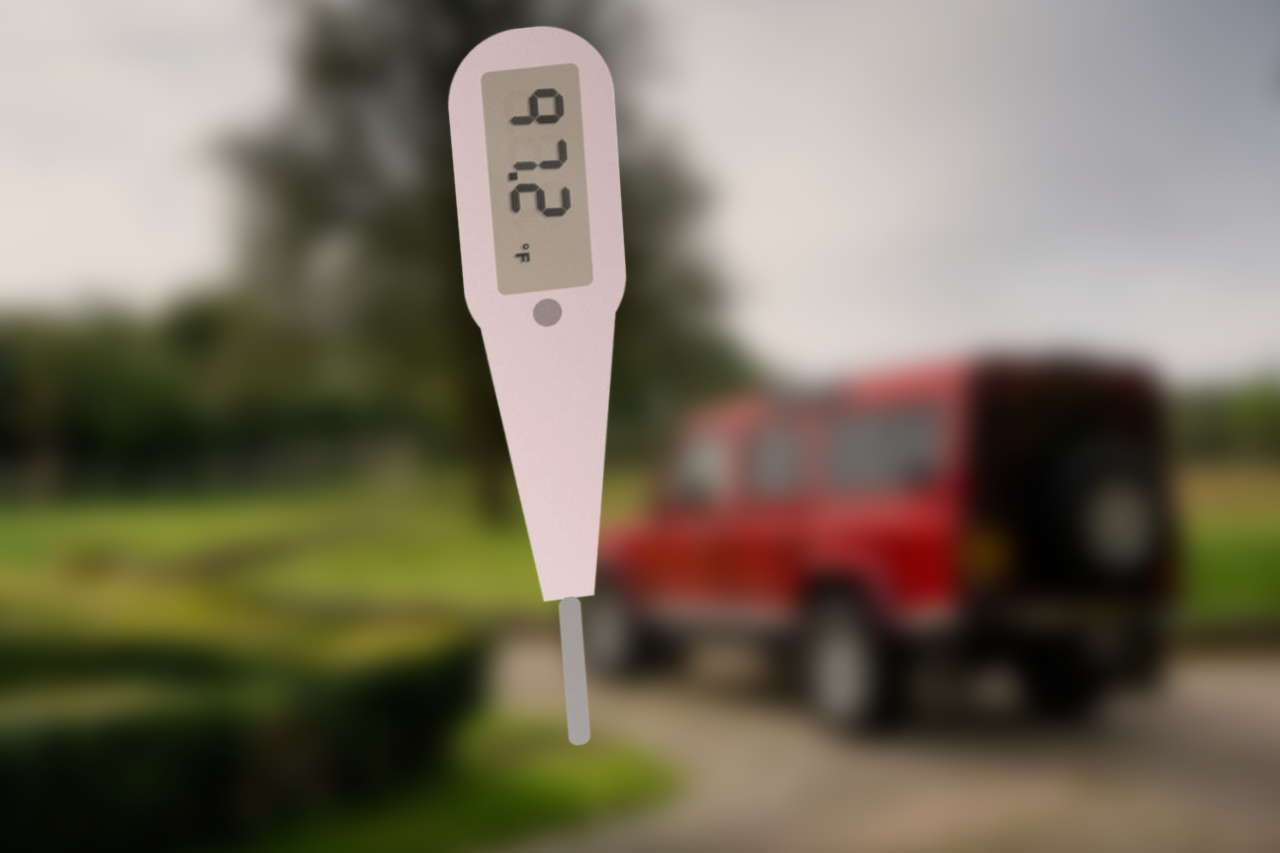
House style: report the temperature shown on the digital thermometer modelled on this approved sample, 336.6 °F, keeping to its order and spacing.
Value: 97.2 °F
